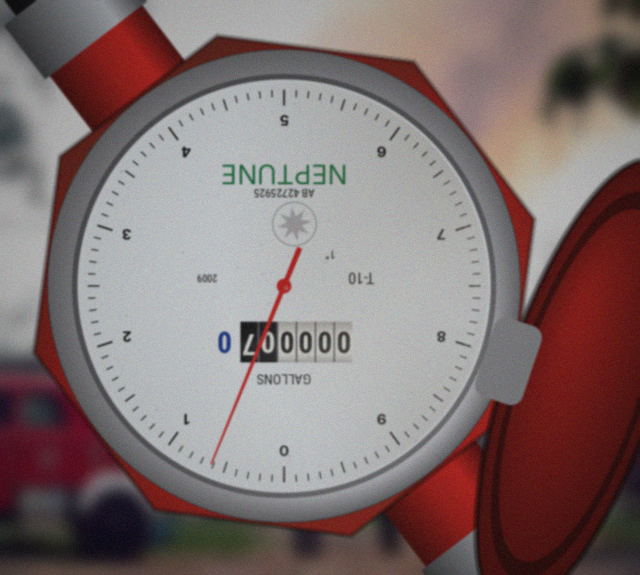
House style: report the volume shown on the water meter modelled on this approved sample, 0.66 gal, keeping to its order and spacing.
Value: 70.6 gal
